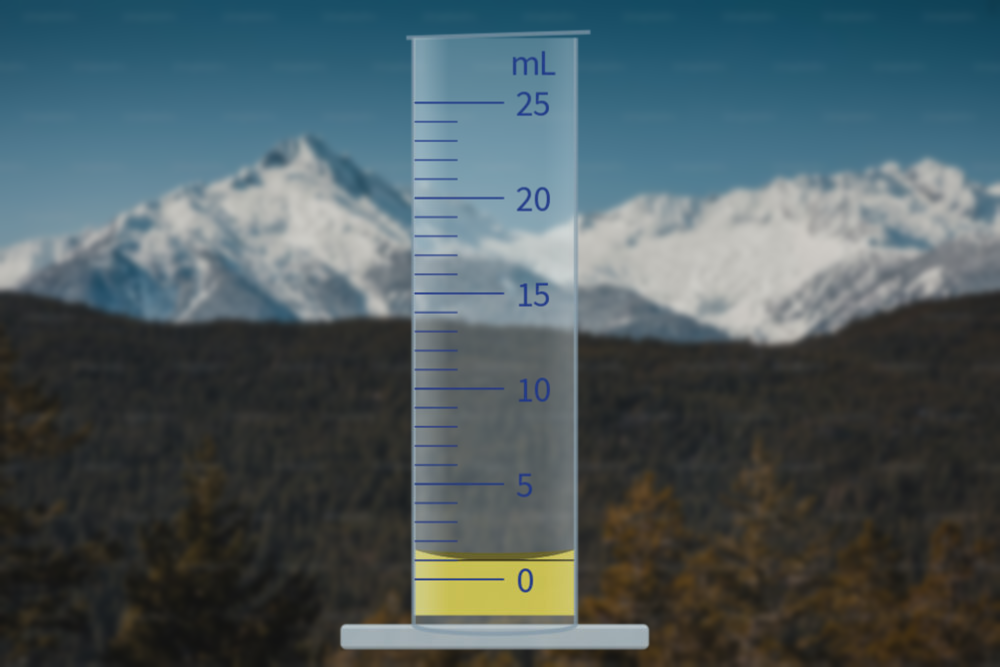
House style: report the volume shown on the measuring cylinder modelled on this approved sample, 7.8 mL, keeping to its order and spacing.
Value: 1 mL
